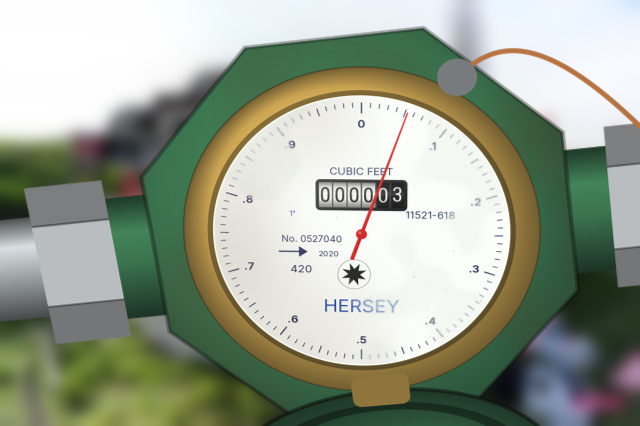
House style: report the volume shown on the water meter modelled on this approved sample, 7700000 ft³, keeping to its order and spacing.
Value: 3.05 ft³
